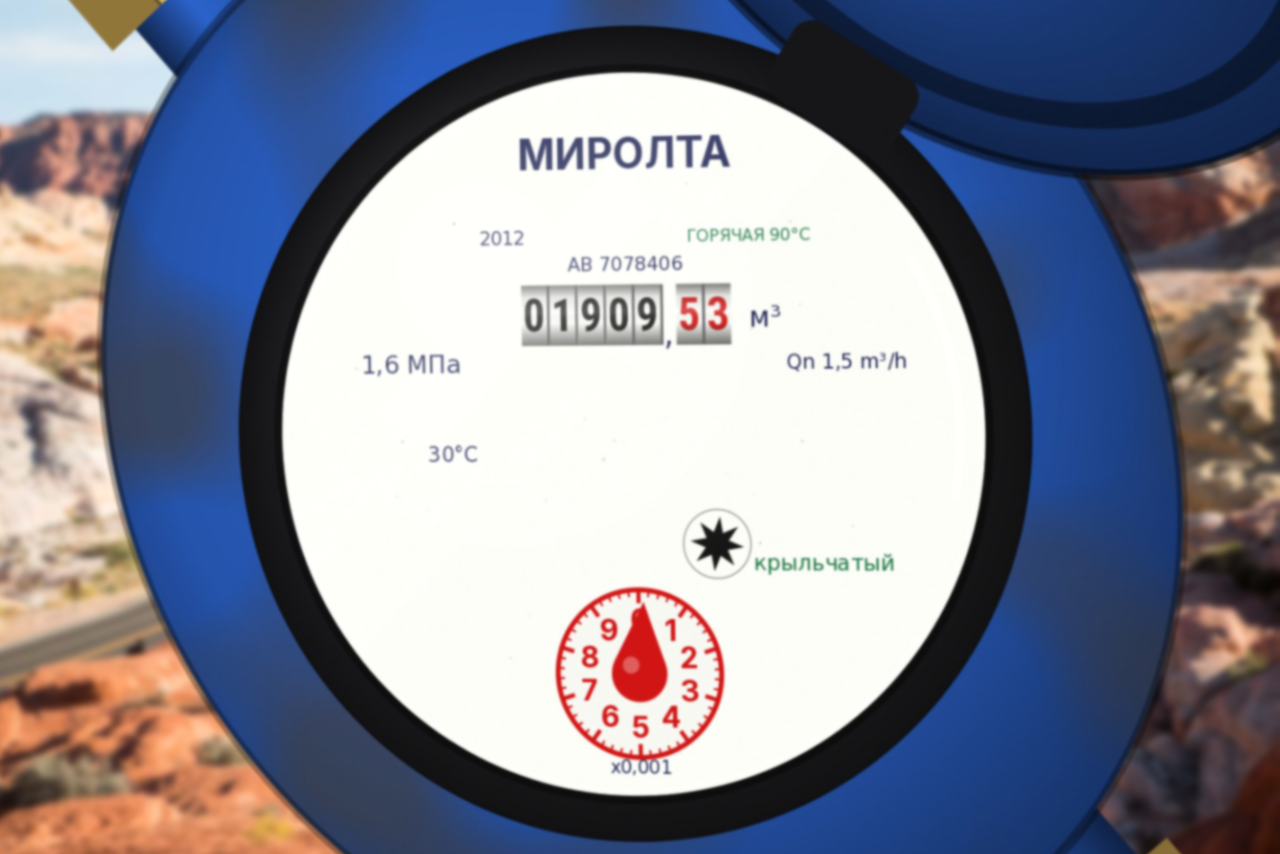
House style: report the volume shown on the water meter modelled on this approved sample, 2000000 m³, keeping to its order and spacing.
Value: 1909.530 m³
